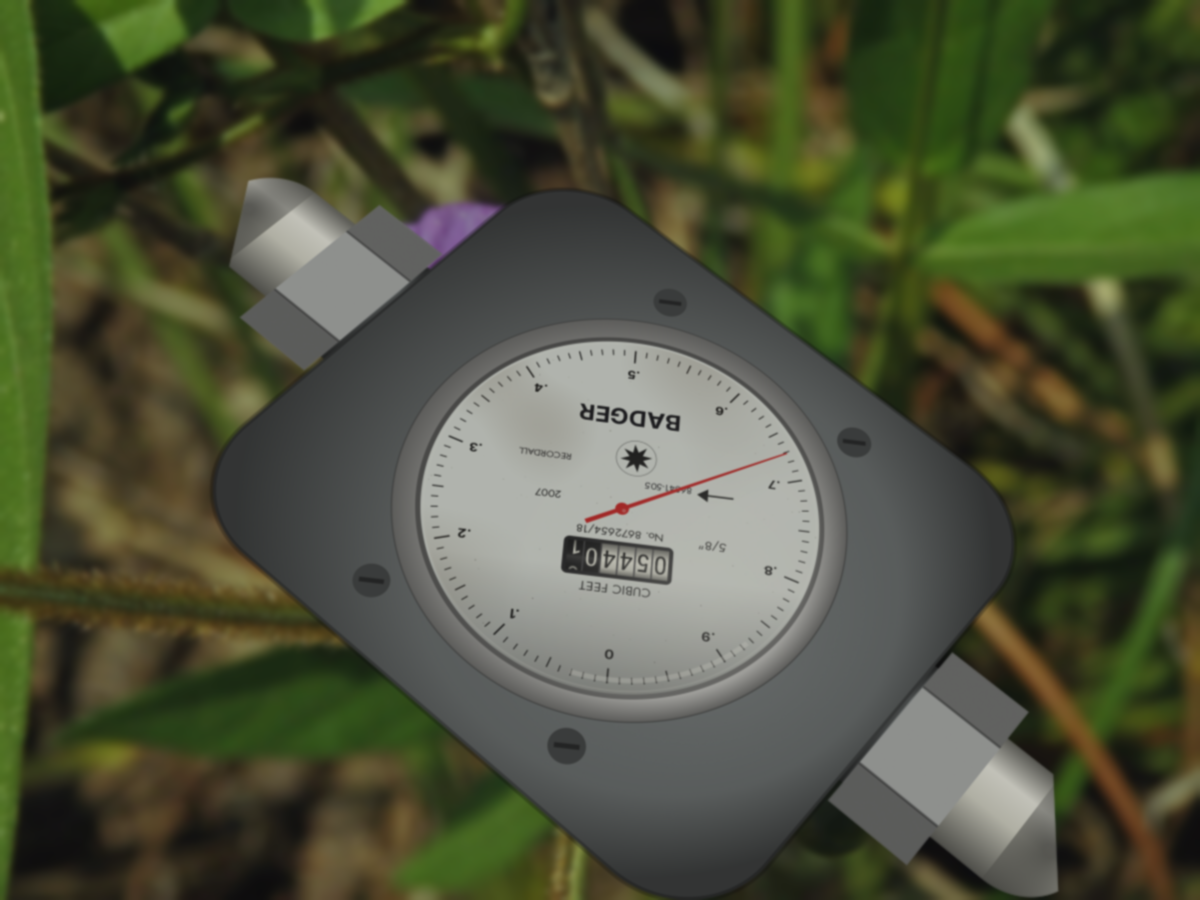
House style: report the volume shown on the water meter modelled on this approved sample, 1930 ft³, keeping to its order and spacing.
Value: 54400.67 ft³
